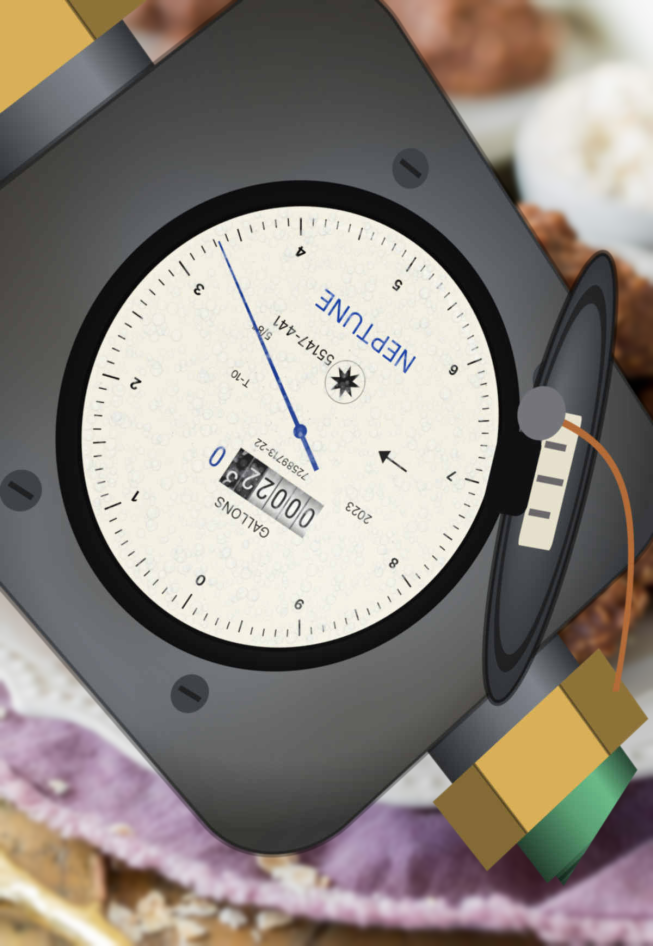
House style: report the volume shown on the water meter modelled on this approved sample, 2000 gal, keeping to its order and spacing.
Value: 2233.3 gal
